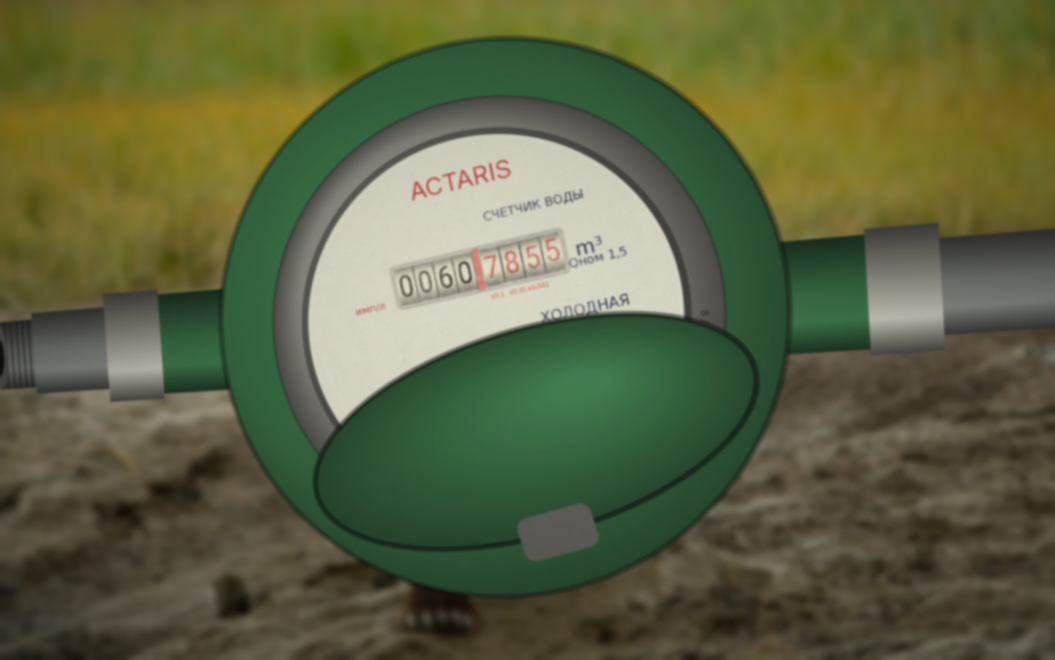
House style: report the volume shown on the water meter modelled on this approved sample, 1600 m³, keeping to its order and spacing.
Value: 60.7855 m³
